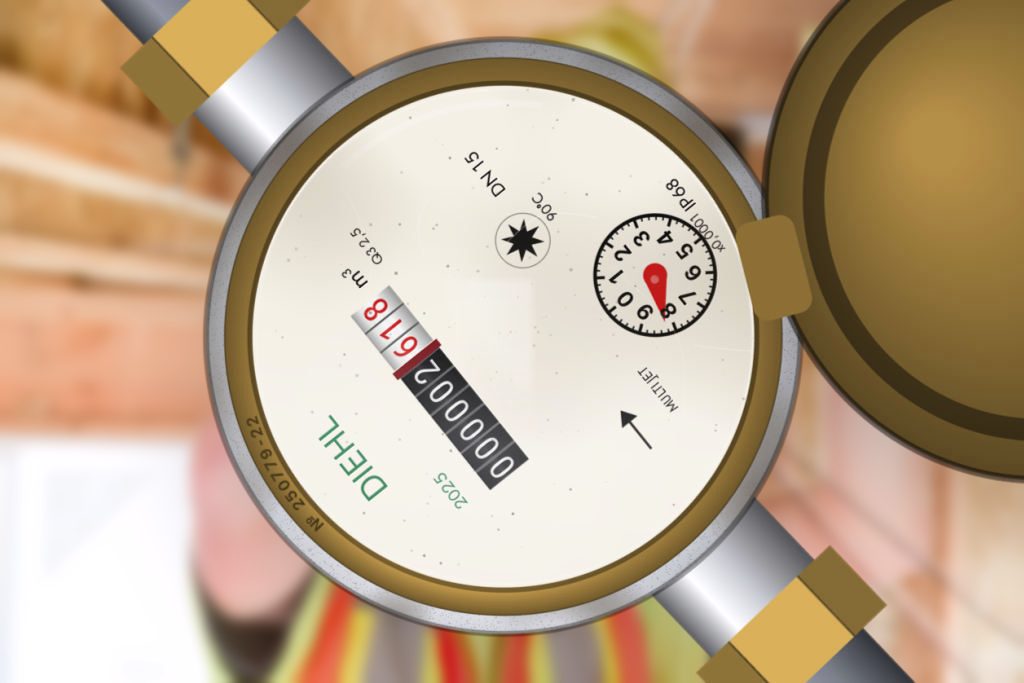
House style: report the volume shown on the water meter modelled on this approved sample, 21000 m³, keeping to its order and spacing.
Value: 2.6188 m³
